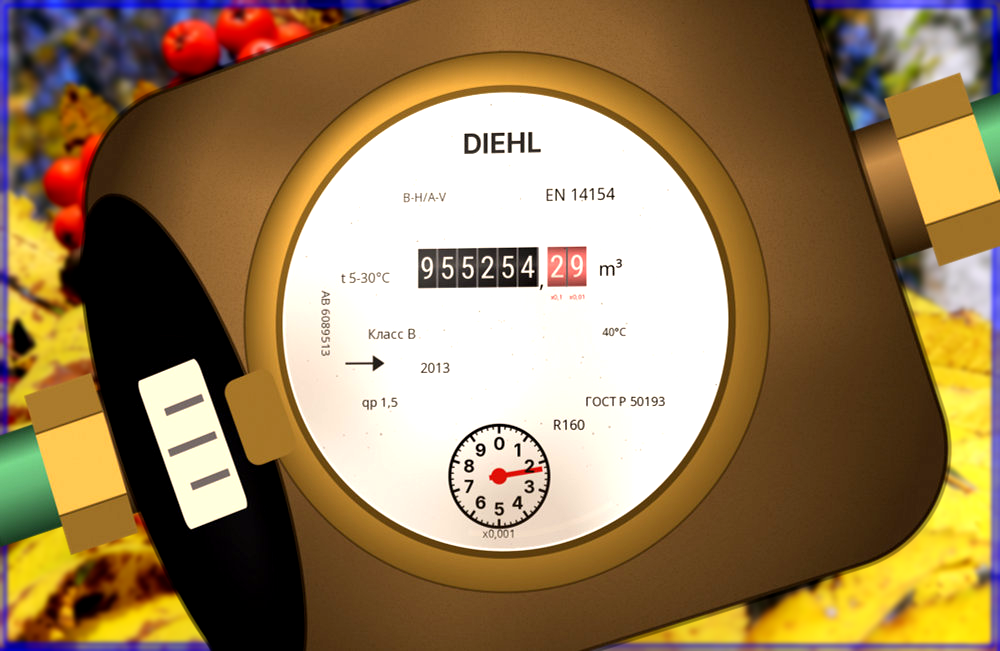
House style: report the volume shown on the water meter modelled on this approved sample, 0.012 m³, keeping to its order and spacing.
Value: 955254.292 m³
